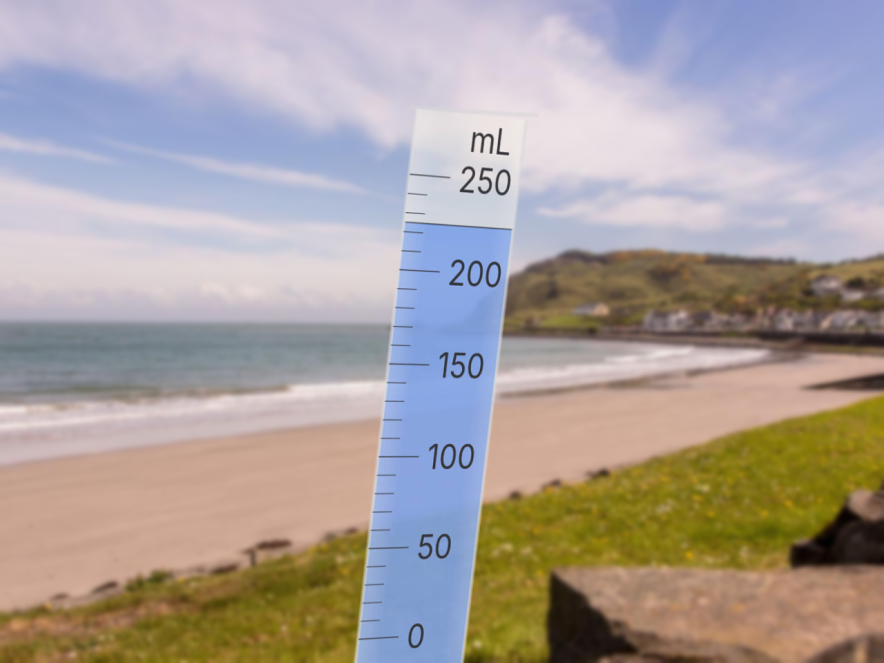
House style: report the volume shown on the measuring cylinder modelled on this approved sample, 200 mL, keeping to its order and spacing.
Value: 225 mL
